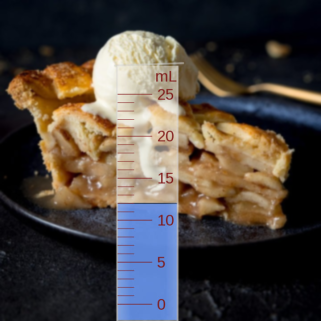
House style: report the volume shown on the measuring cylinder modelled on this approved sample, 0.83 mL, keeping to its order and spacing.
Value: 12 mL
